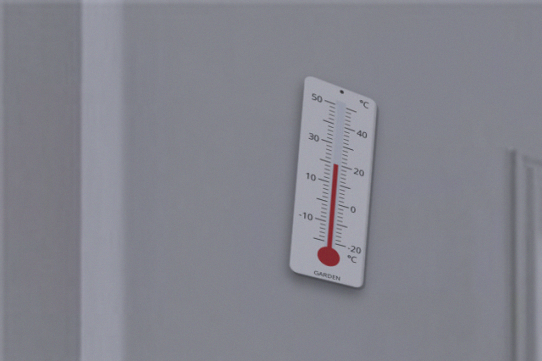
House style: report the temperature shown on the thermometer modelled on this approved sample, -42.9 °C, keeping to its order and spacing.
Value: 20 °C
